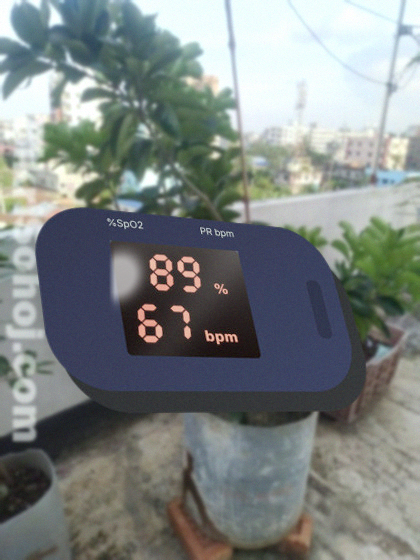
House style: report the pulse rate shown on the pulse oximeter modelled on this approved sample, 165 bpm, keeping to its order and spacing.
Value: 67 bpm
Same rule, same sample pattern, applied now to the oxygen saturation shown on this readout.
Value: 89 %
